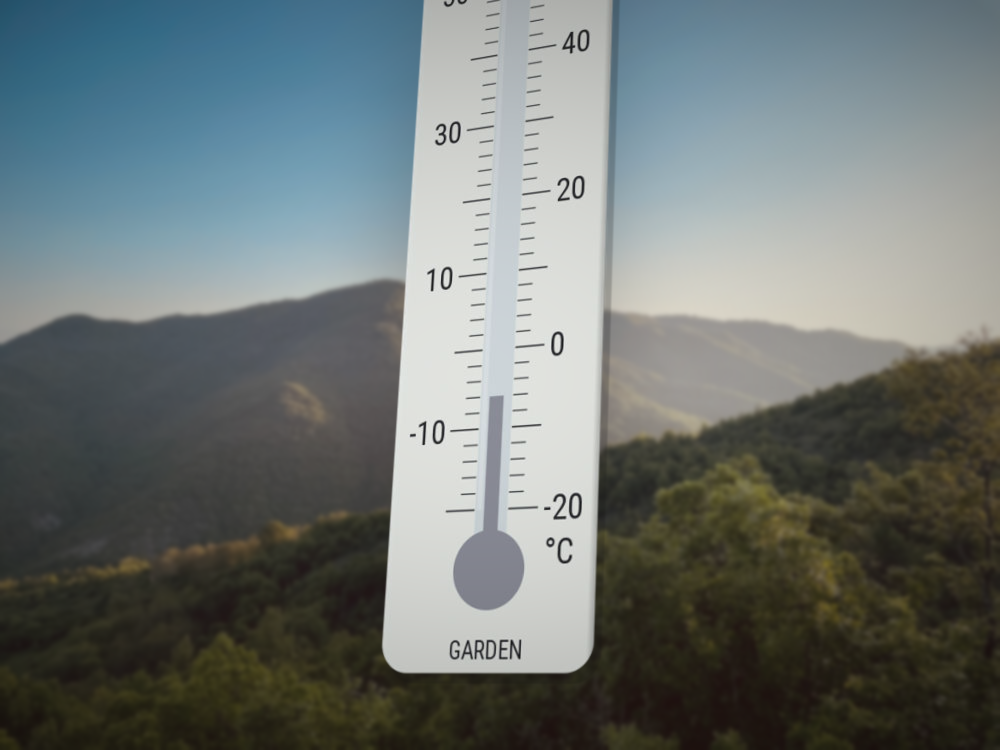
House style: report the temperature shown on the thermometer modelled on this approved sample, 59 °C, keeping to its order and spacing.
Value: -6 °C
